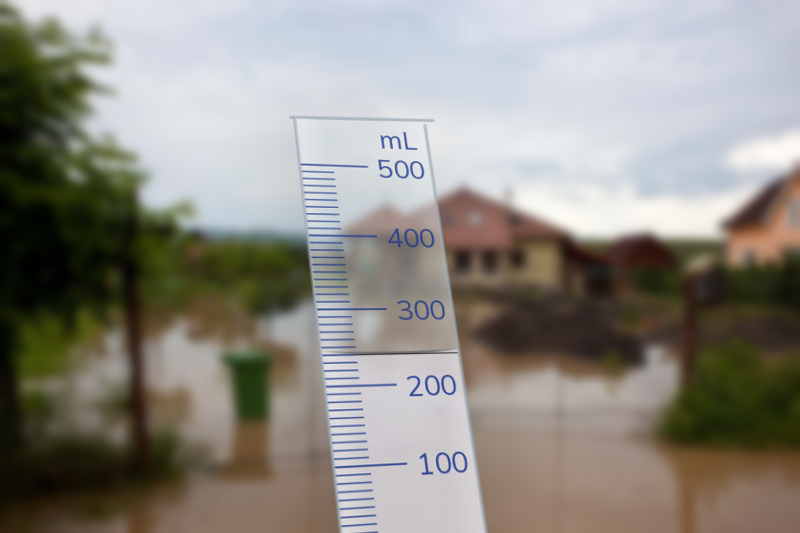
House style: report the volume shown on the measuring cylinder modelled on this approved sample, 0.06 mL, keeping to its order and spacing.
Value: 240 mL
